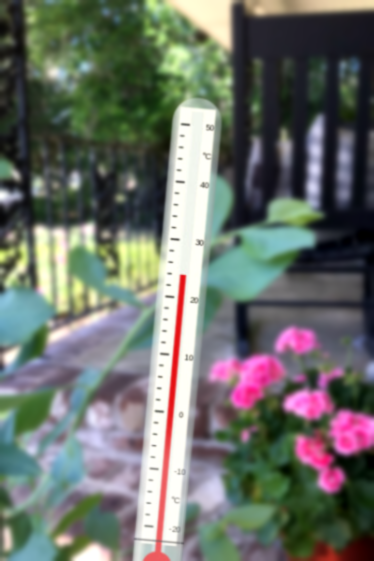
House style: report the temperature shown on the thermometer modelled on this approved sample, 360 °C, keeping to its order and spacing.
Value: 24 °C
